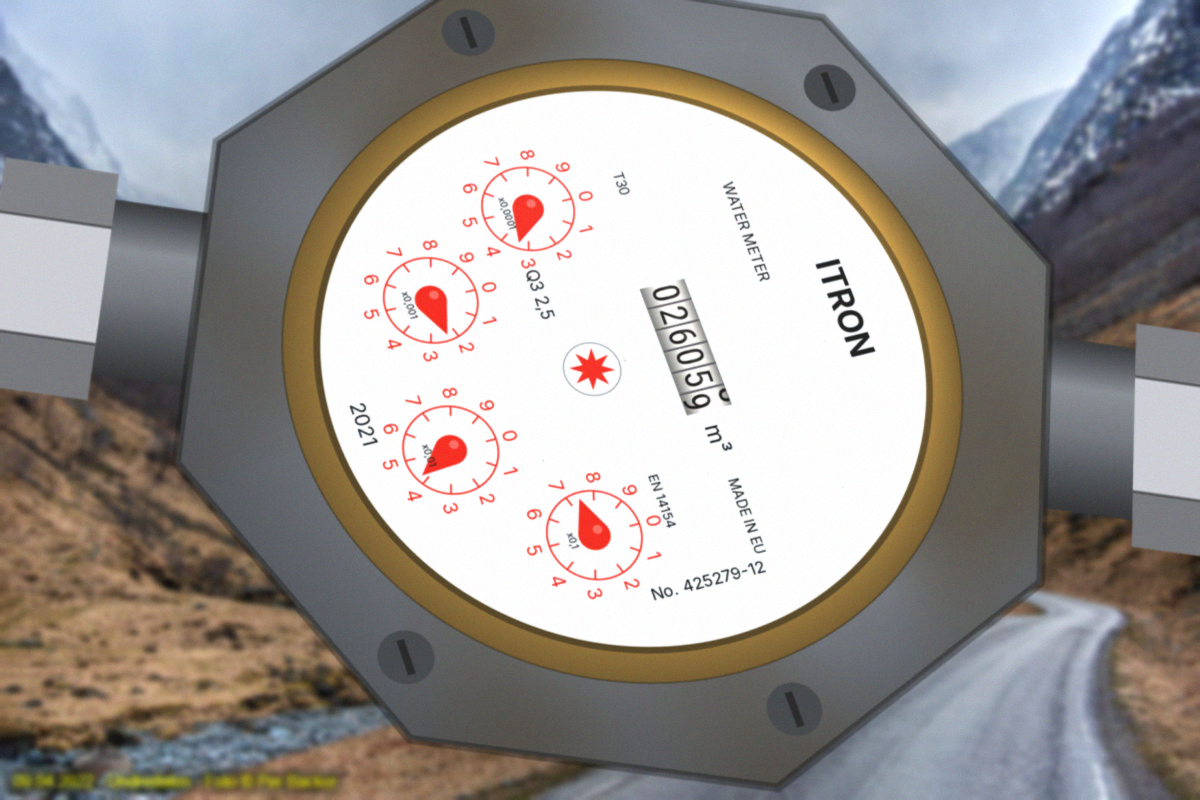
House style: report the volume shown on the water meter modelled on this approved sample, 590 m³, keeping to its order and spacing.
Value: 26058.7423 m³
